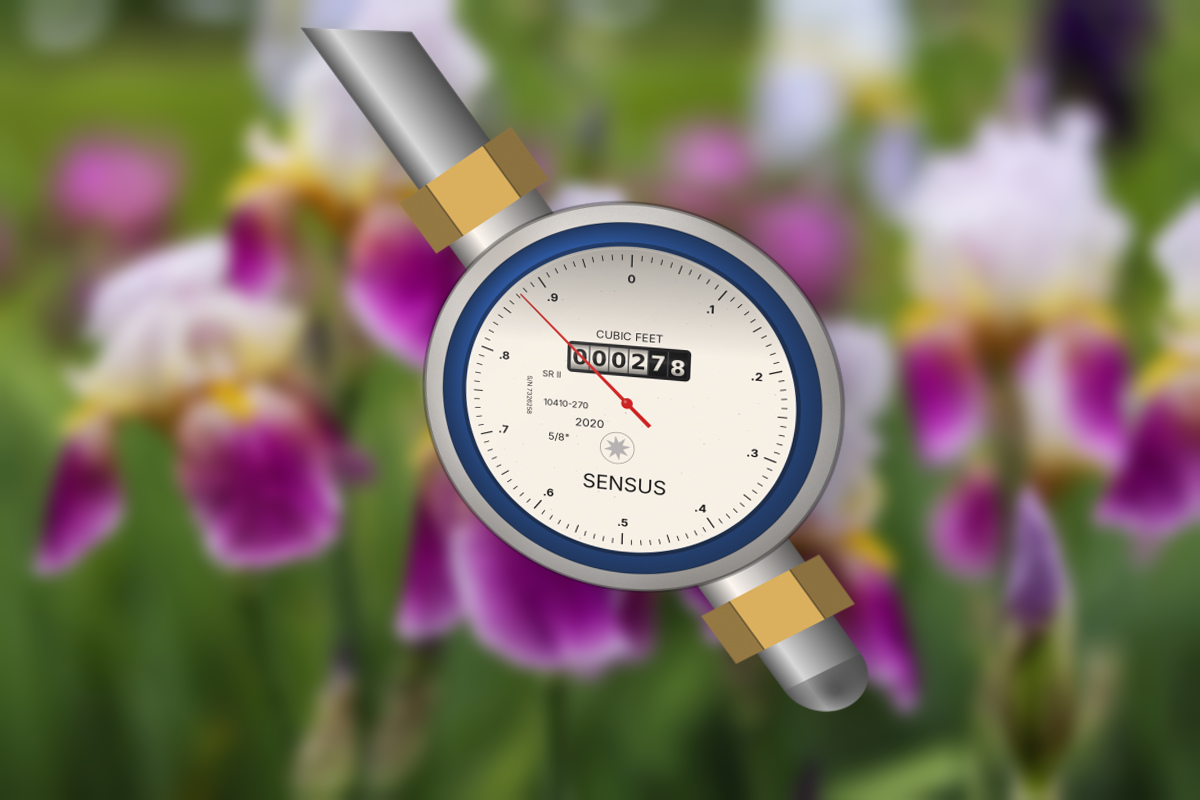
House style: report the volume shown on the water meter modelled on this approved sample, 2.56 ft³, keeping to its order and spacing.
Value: 277.87 ft³
